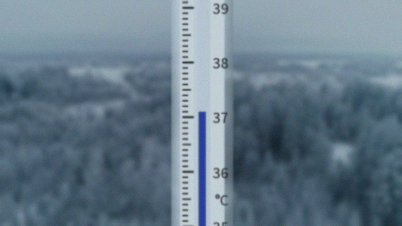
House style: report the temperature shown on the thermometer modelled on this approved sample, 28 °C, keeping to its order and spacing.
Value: 37.1 °C
